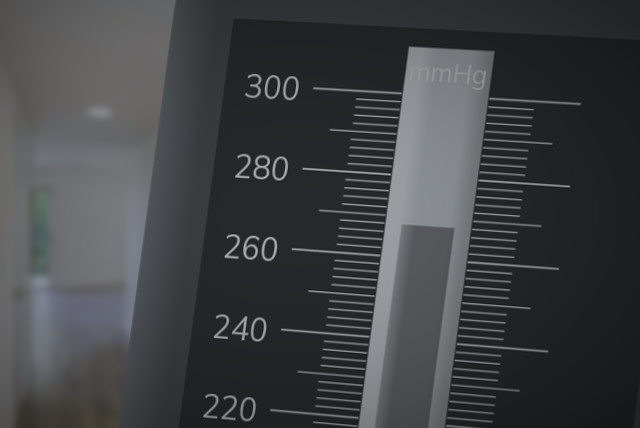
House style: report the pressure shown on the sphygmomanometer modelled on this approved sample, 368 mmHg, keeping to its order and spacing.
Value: 268 mmHg
